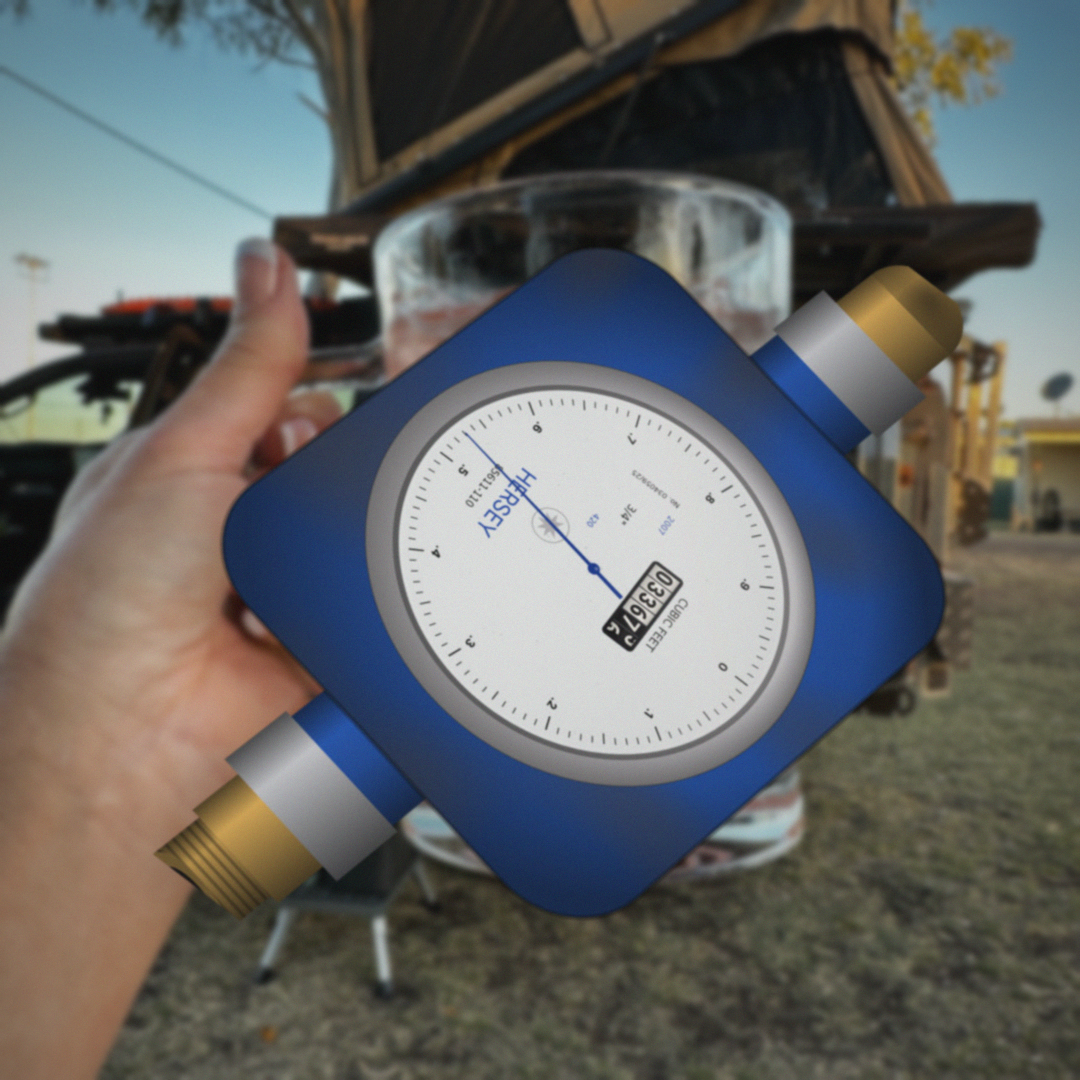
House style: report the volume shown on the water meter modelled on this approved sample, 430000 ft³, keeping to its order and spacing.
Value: 33675.53 ft³
